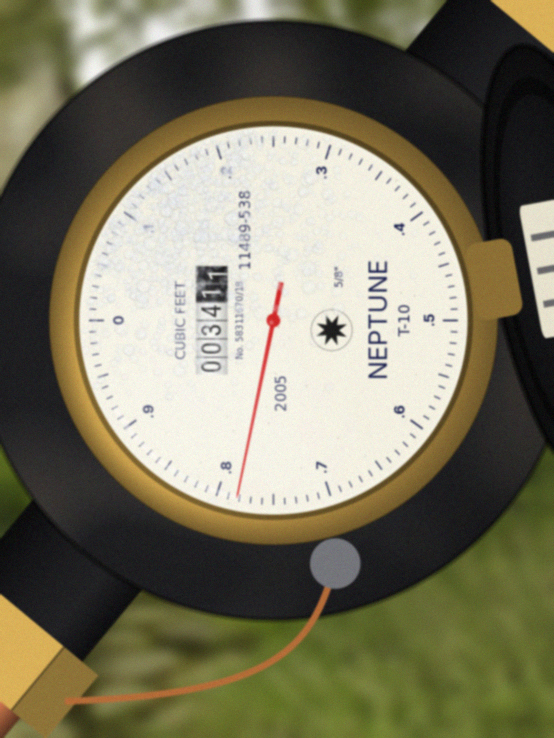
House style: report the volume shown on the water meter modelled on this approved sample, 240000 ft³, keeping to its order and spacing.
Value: 3410.78 ft³
